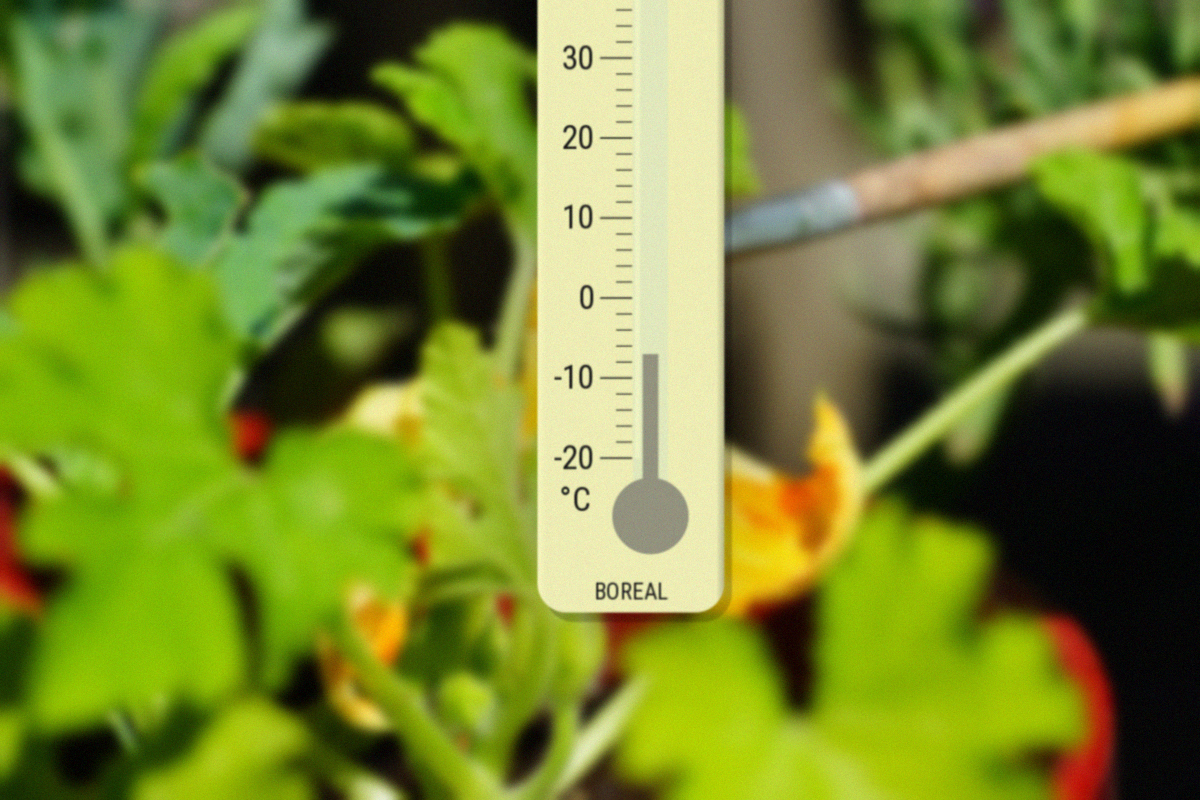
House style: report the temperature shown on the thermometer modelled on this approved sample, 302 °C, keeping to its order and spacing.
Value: -7 °C
